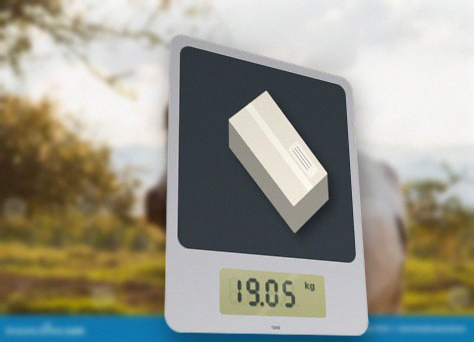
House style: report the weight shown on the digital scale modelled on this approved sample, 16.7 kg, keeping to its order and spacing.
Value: 19.05 kg
